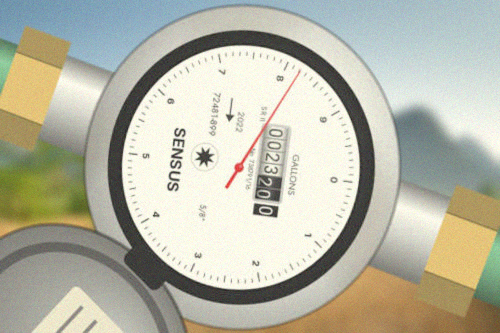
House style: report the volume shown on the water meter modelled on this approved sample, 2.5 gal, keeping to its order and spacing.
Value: 23198.2 gal
